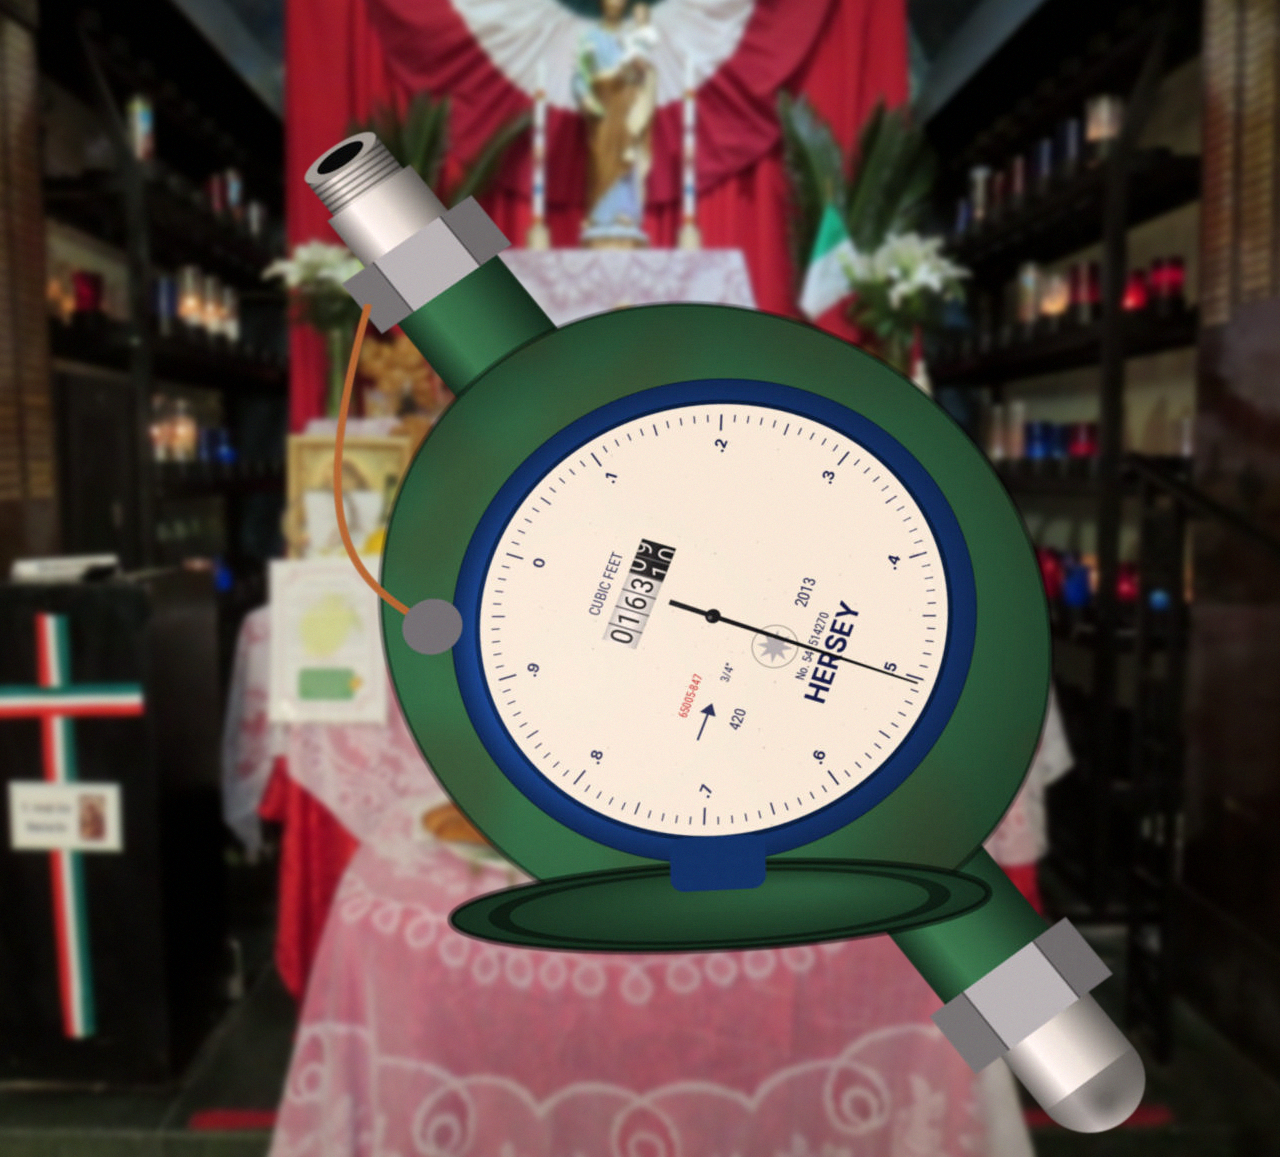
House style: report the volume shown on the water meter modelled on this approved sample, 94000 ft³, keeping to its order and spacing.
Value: 16309.50 ft³
